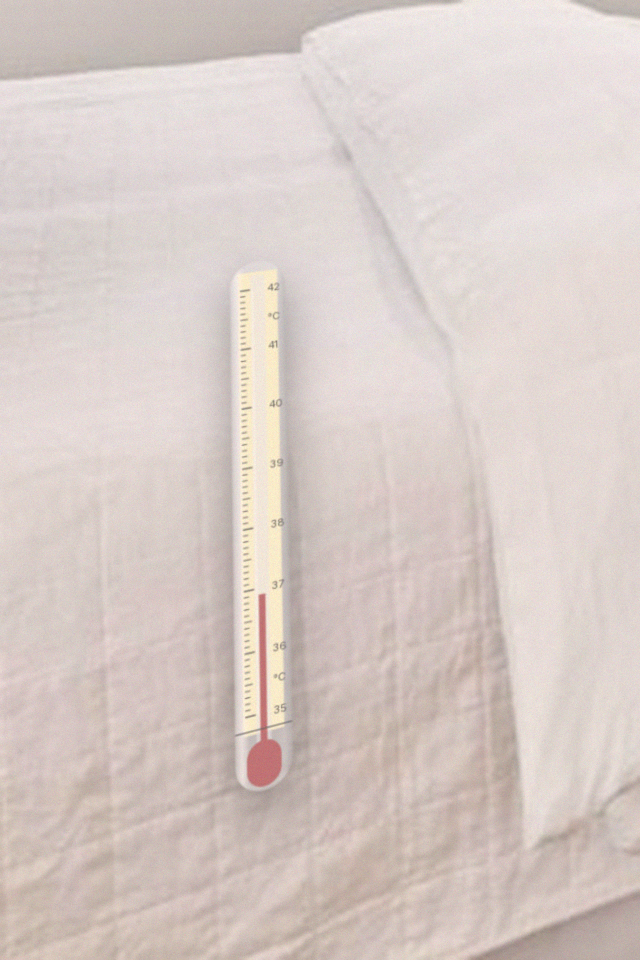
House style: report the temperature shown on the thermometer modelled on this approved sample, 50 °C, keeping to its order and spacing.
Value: 36.9 °C
